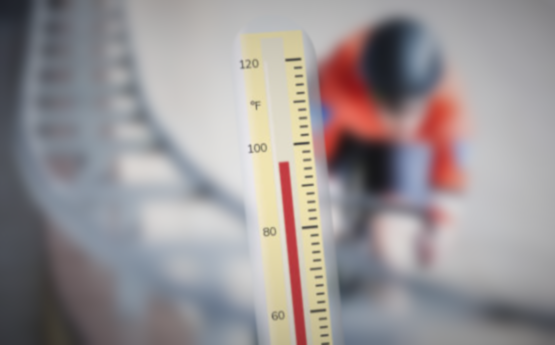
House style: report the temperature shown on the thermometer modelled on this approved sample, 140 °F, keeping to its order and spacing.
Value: 96 °F
